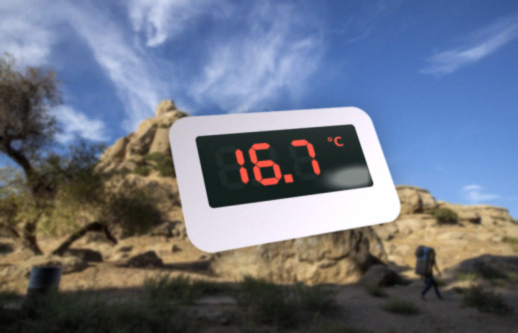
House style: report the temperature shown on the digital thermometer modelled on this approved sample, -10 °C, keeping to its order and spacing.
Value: 16.7 °C
